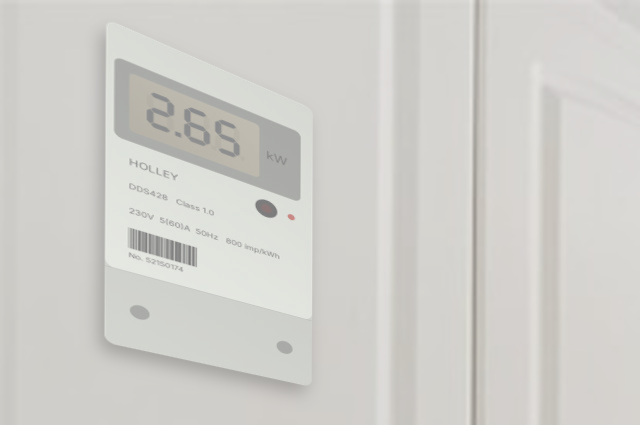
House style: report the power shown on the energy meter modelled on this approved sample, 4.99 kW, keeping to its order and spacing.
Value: 2.65 kW
